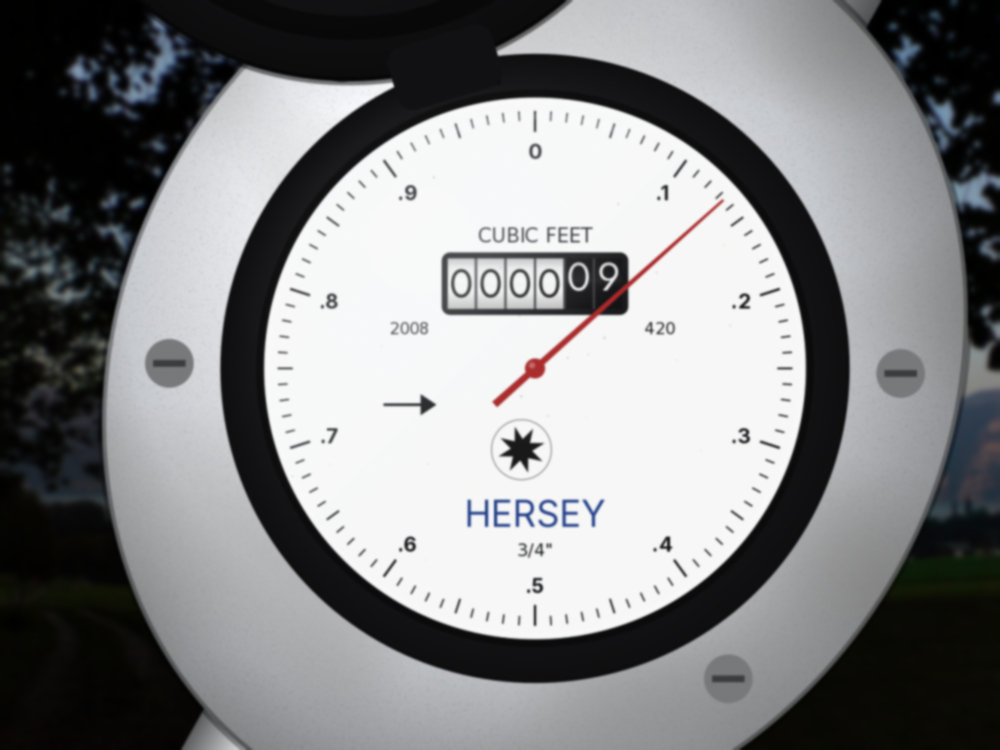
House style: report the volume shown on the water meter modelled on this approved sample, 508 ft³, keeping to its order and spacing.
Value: 9.13 ft³
